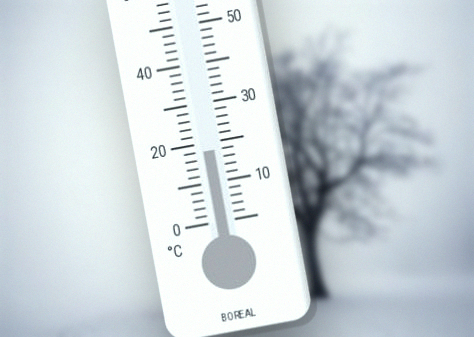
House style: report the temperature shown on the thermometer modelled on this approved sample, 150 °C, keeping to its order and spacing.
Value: 18 °C
